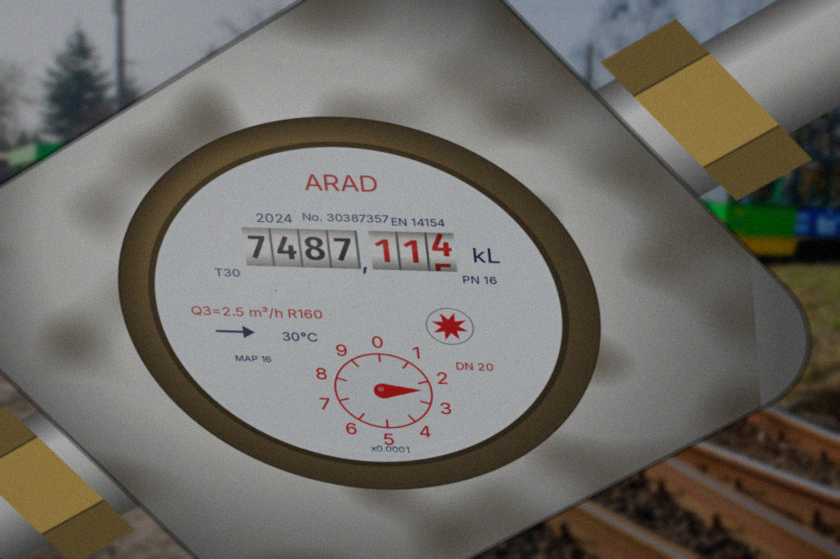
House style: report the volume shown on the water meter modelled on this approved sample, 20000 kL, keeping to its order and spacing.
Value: 7487.1142 kL
